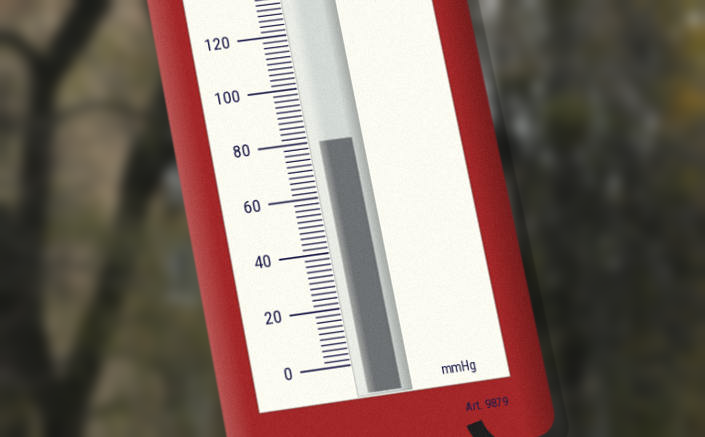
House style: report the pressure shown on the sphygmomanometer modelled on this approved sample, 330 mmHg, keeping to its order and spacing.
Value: 80 mmHg
